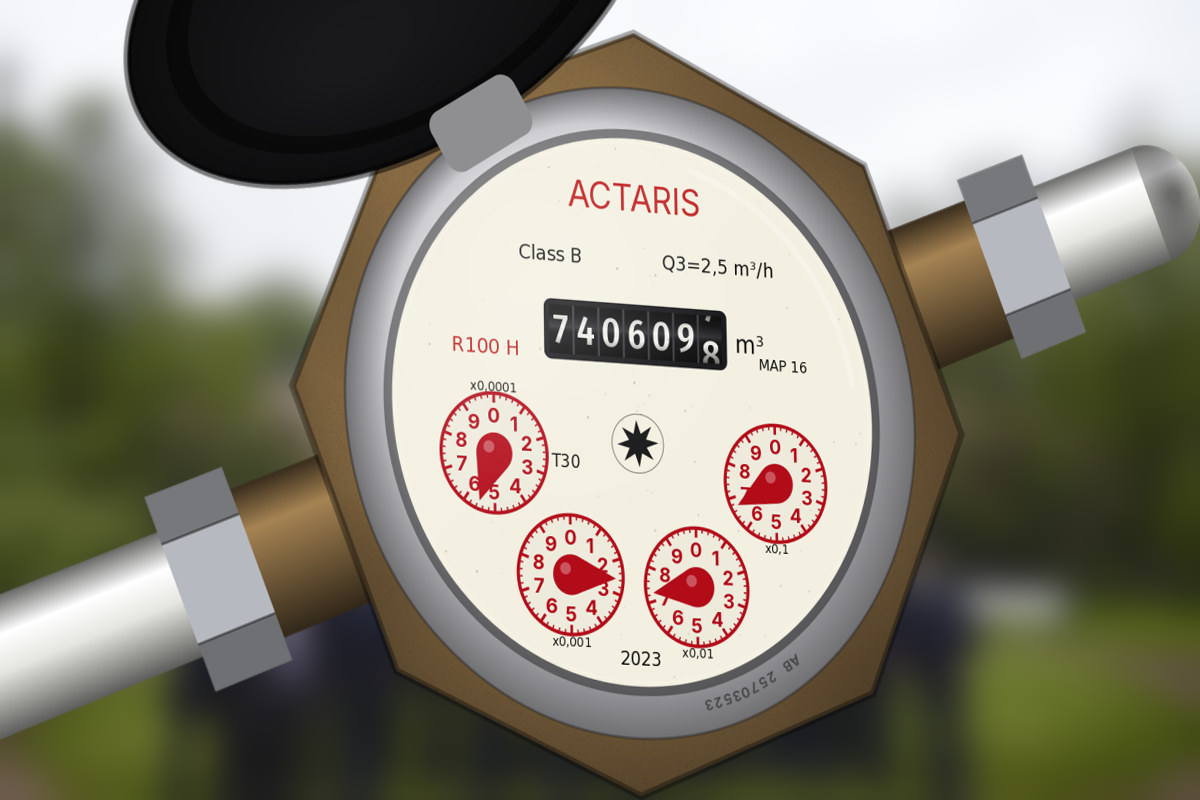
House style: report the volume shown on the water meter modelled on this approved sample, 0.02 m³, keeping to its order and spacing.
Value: 7406097.6725 m³
